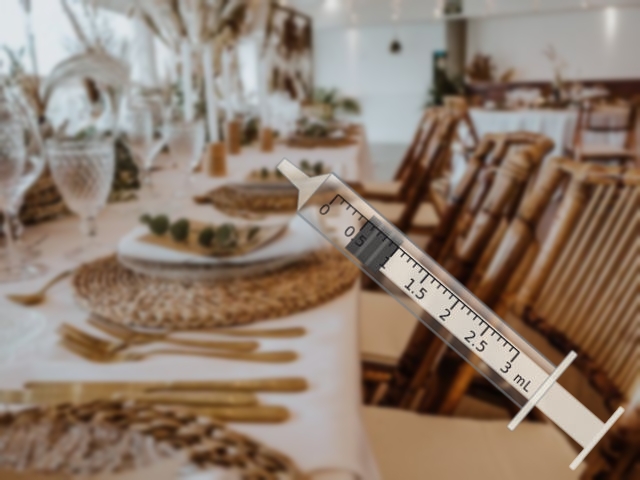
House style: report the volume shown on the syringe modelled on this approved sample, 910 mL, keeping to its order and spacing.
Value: 0.5 mL
